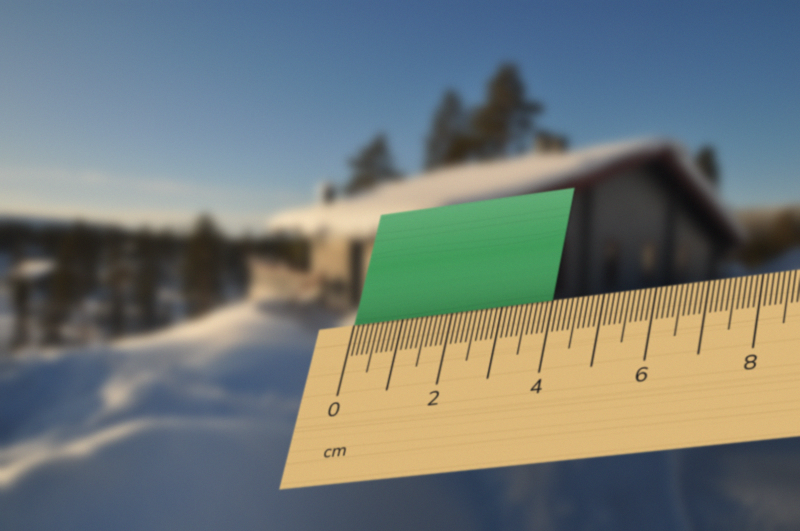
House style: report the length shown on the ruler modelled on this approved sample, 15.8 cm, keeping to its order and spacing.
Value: 4 cm
